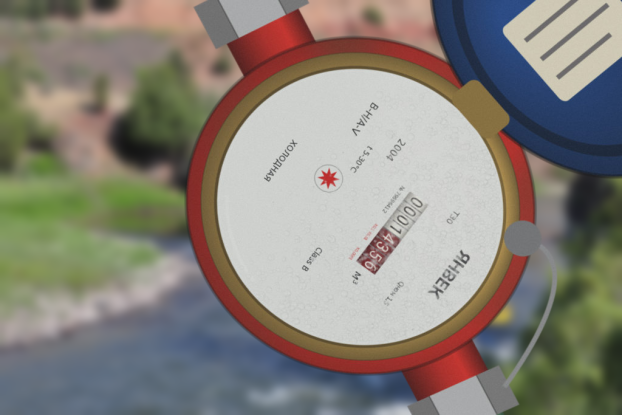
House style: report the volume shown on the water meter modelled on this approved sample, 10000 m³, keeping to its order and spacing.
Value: 1.4356 m³
